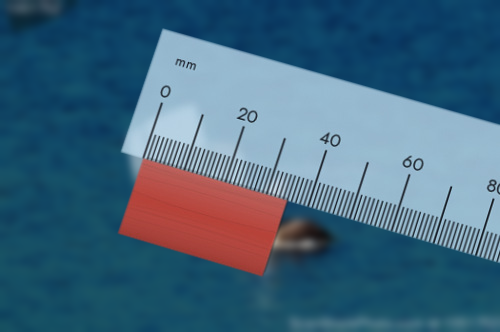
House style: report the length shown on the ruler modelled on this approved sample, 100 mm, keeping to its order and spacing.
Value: 35 mm
